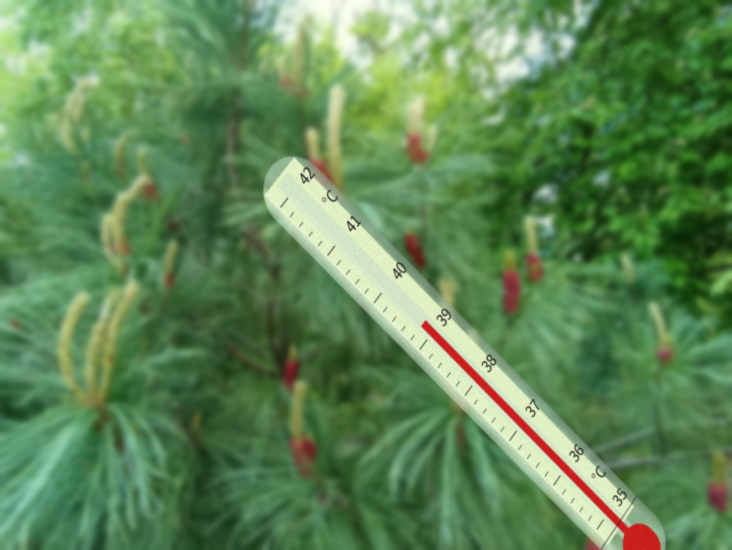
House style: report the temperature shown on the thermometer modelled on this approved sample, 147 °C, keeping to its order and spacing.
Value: 39.2 °C
